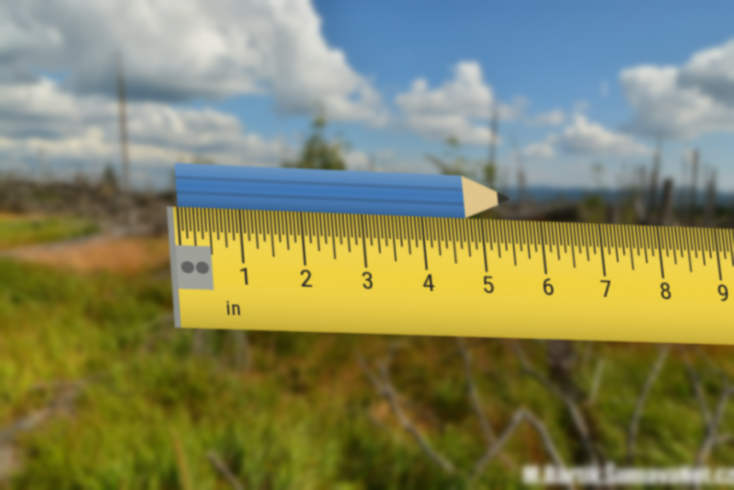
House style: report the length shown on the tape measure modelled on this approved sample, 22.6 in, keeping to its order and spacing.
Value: 5.5 in
